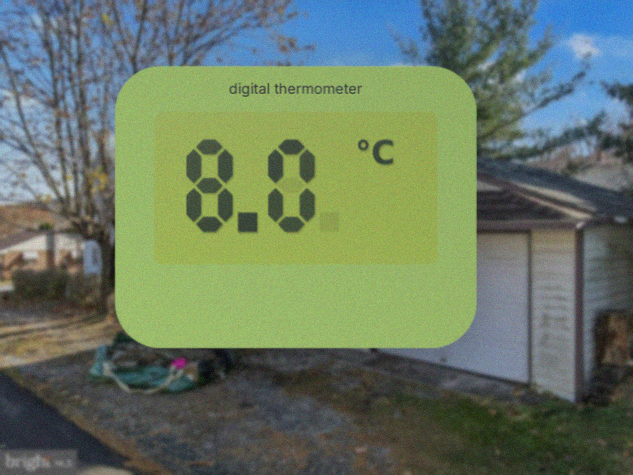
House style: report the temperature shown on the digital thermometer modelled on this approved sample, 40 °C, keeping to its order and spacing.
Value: 8.0 °C
